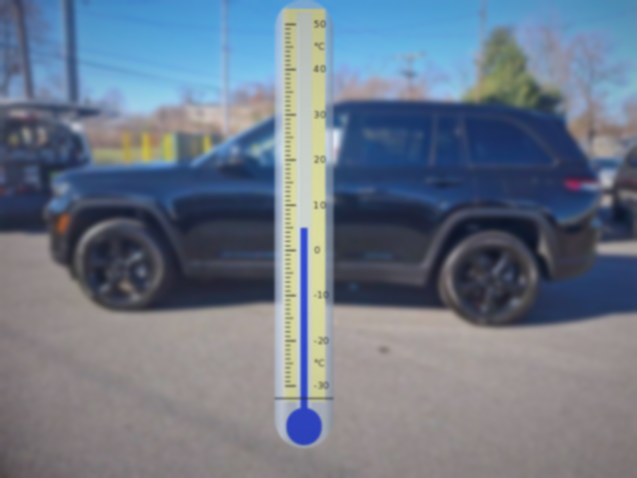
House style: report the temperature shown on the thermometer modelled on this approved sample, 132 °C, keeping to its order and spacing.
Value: 5 °C
